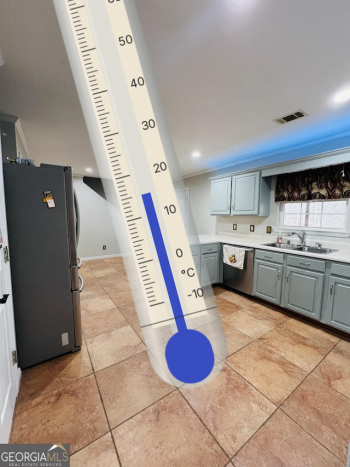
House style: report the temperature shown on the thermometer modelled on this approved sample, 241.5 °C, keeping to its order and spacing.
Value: 15 °C
